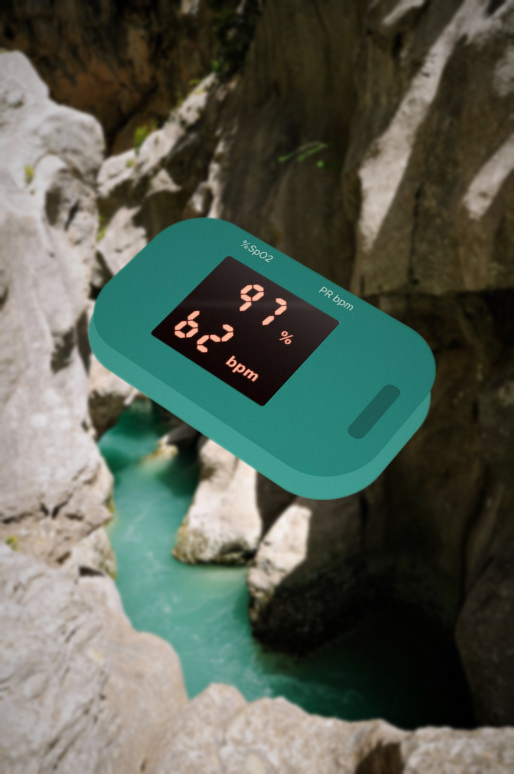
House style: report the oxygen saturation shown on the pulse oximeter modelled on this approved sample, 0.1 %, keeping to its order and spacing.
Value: 97 %
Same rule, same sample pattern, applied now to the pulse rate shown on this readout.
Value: 62 bpm
